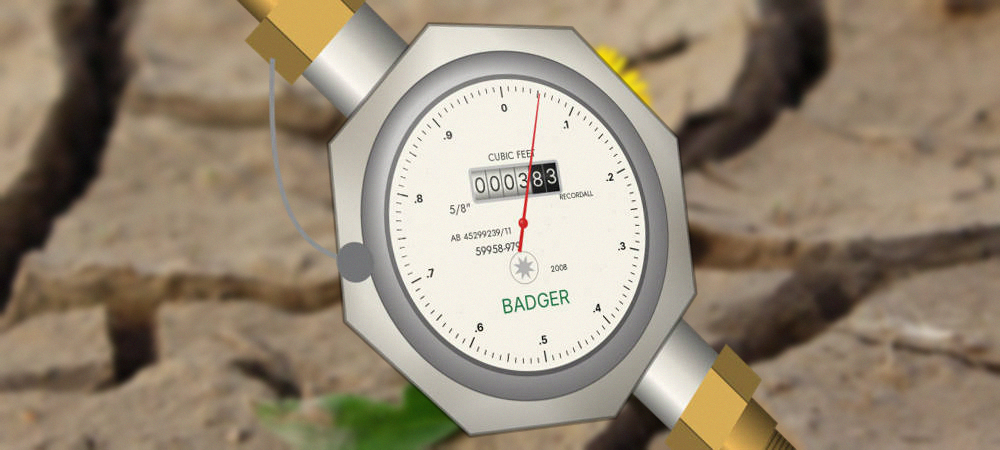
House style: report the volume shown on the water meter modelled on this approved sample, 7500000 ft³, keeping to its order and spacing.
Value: 383.05 ft³
